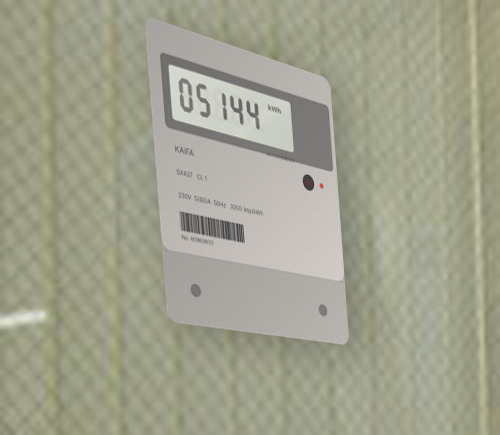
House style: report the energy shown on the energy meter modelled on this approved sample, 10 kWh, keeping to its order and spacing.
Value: 5144 kWh
